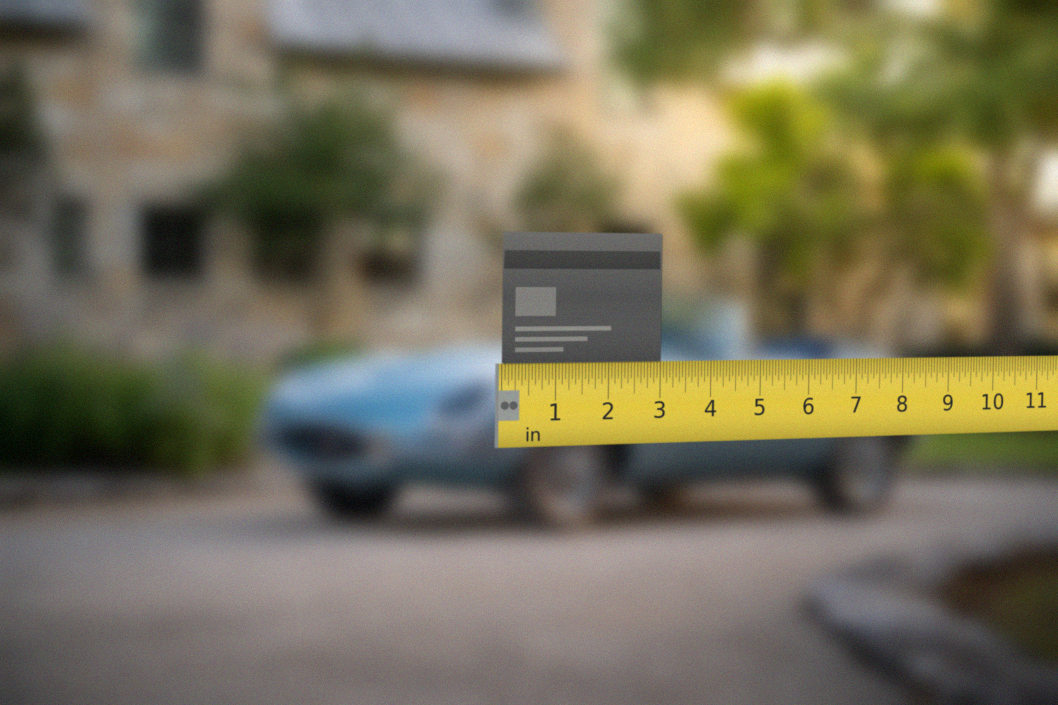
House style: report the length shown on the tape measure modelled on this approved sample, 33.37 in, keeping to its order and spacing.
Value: 3 in
